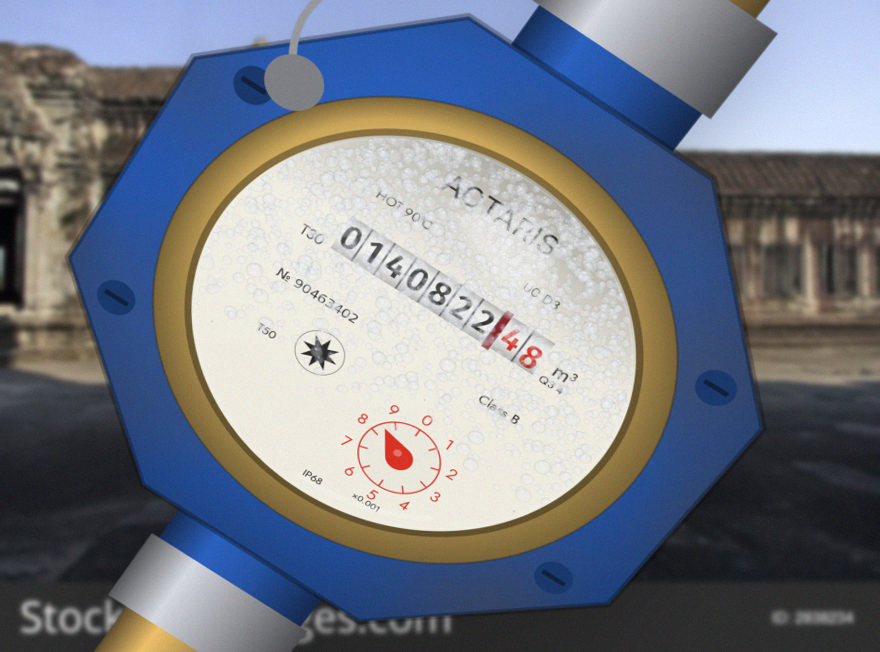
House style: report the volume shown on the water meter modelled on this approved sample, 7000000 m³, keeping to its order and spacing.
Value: 140822.478 m³
